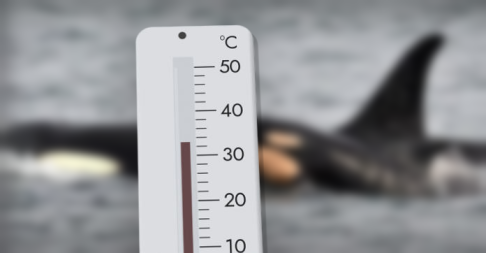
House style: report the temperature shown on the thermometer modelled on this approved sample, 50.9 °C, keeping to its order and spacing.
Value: 33 °C
